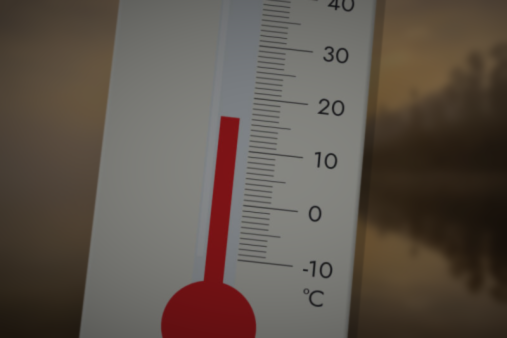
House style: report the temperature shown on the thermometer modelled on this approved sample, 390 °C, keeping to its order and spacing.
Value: 16 °C
